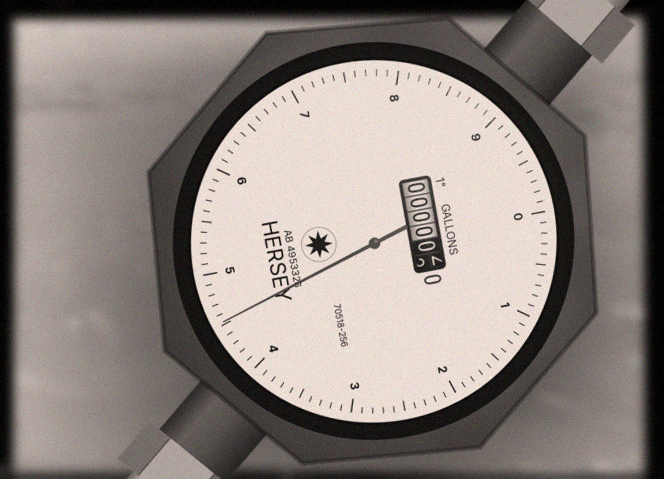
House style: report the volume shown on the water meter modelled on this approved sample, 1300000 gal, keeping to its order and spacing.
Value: 24.5 gal
